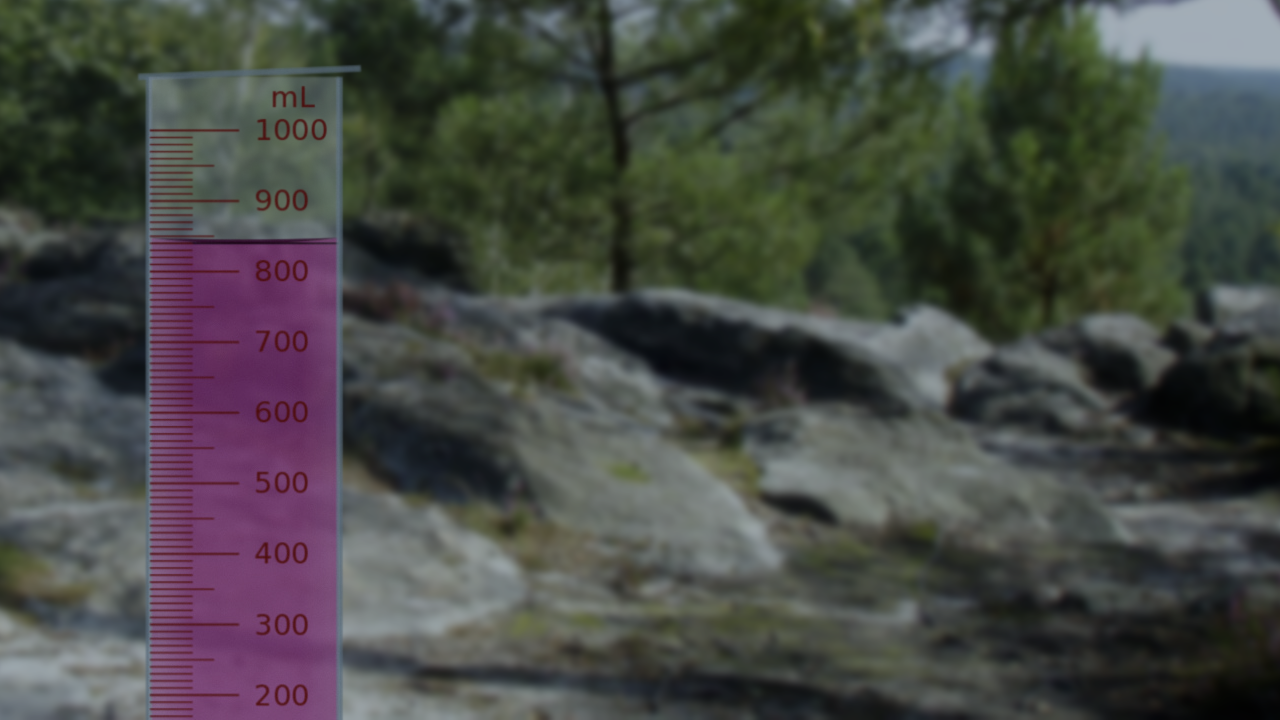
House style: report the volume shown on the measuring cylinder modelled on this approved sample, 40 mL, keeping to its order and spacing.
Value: 840 mL
